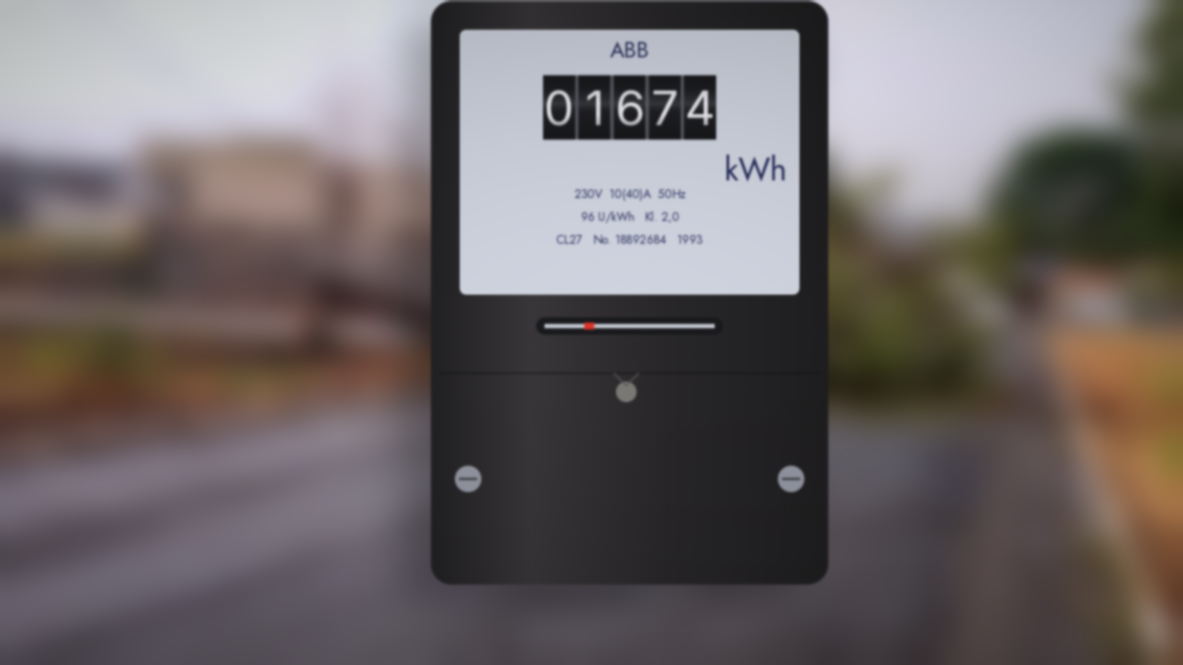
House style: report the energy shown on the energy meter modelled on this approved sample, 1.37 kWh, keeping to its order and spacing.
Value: 1674 kWh
